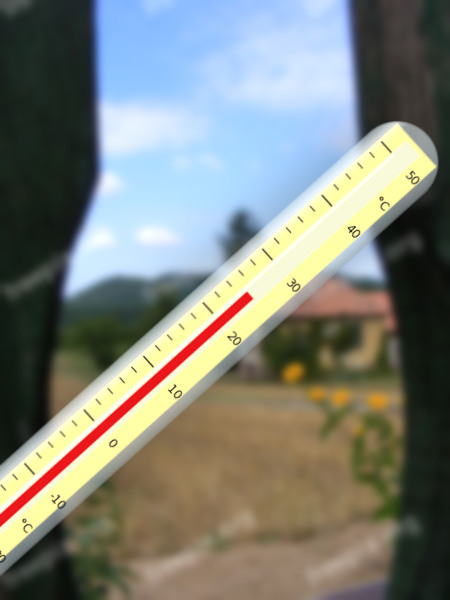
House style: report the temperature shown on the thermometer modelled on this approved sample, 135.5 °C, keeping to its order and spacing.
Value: 25 °C
